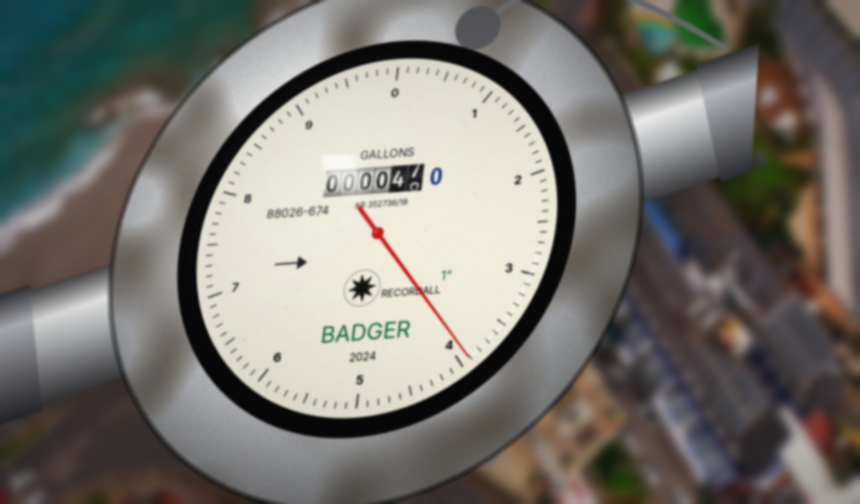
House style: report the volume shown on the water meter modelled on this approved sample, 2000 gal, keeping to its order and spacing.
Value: 473.9 gal
